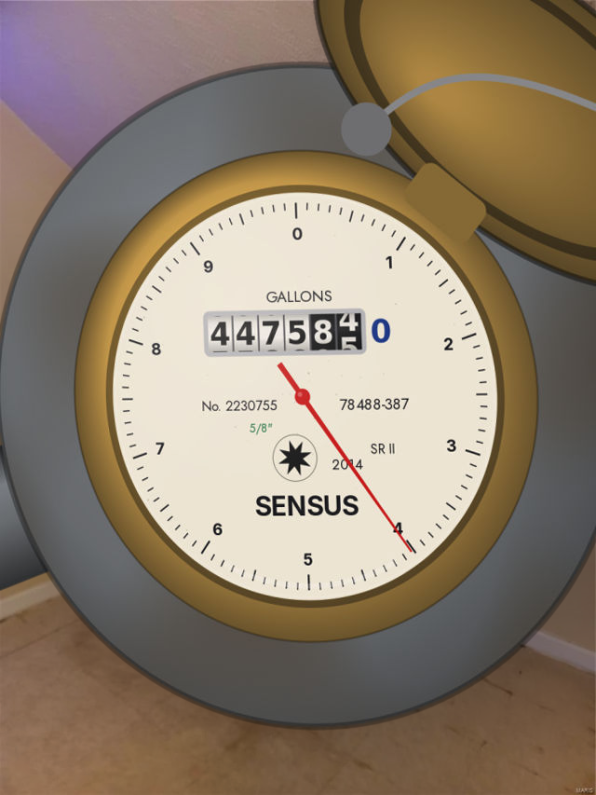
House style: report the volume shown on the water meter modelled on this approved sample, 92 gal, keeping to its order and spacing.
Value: 4475844.0 gal
